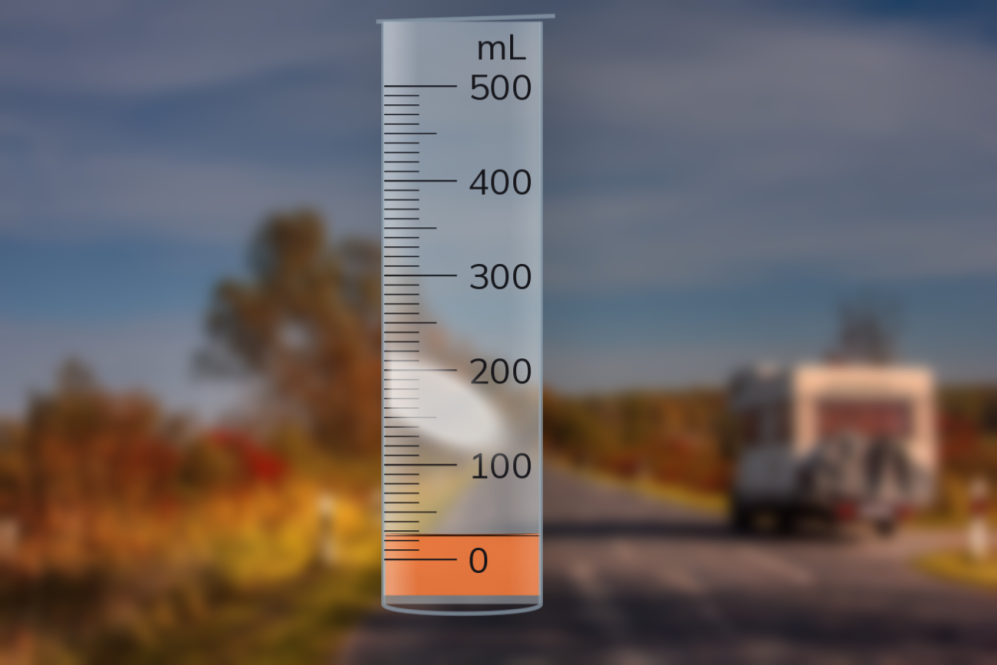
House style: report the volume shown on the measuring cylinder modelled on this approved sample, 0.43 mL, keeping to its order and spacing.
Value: 25 mL
